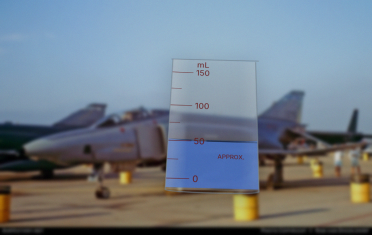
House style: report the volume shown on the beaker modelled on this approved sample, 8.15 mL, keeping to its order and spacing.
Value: 50 mL
